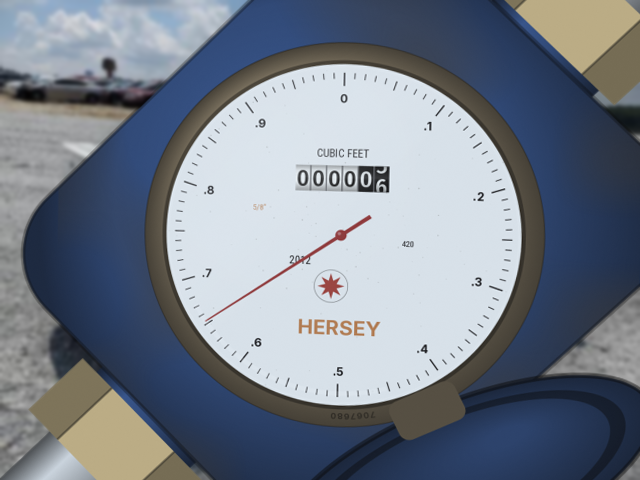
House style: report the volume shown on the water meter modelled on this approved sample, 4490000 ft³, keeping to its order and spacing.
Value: 5.65 ft³
